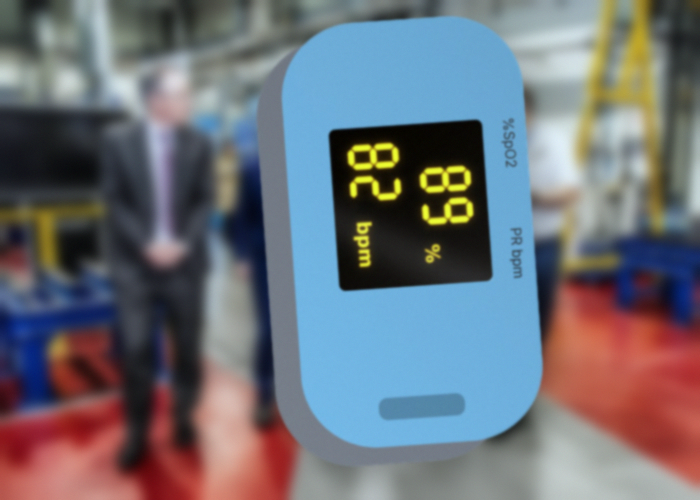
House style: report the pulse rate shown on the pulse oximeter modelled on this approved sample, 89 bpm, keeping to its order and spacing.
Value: 82 bpm
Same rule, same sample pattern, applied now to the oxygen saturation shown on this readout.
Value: 89 %
